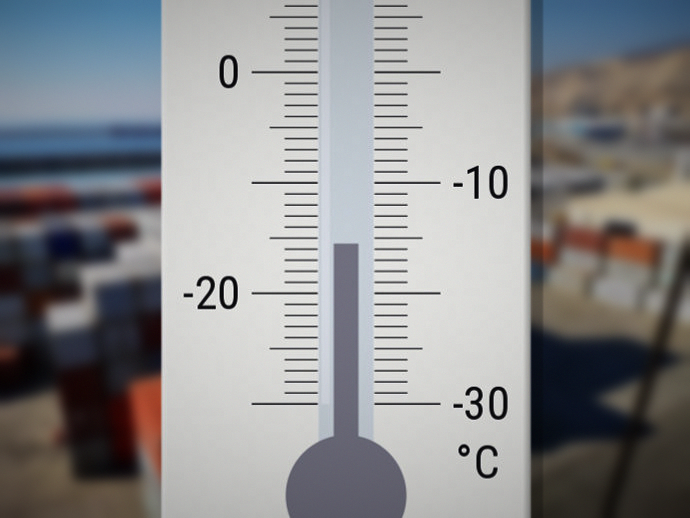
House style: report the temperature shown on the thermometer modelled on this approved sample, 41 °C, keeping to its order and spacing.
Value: -15.5 °C
